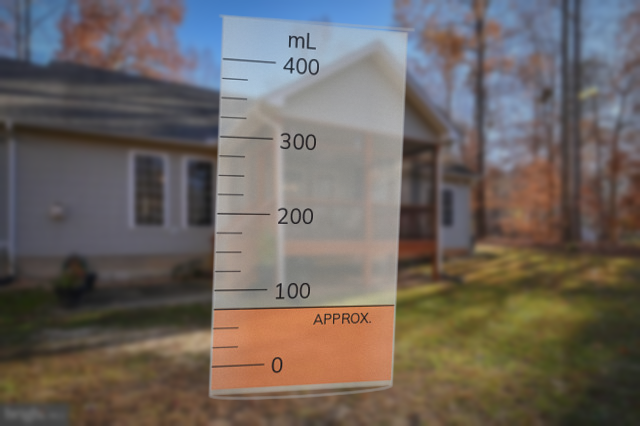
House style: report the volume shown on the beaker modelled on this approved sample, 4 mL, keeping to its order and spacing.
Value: 75 mL
